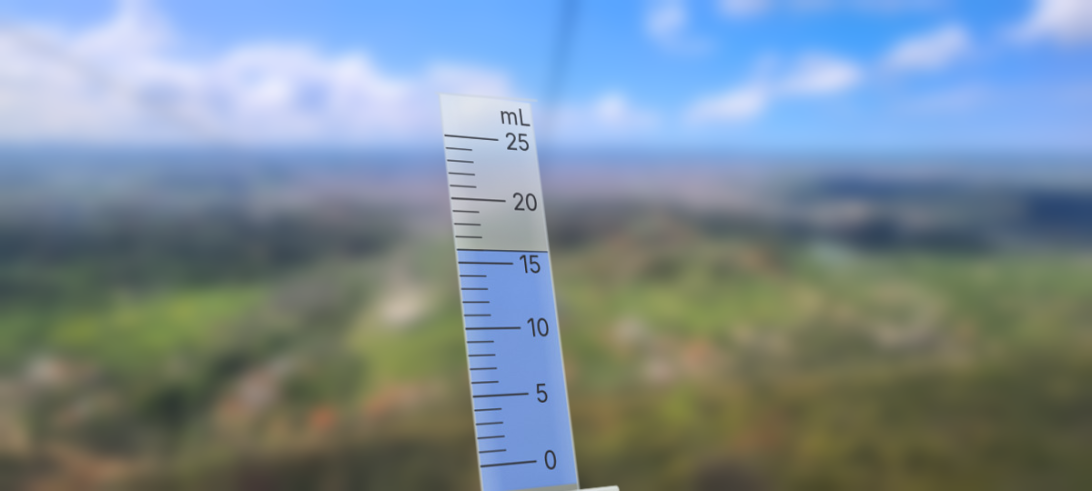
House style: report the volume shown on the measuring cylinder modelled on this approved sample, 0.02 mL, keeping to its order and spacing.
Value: 16 mL
